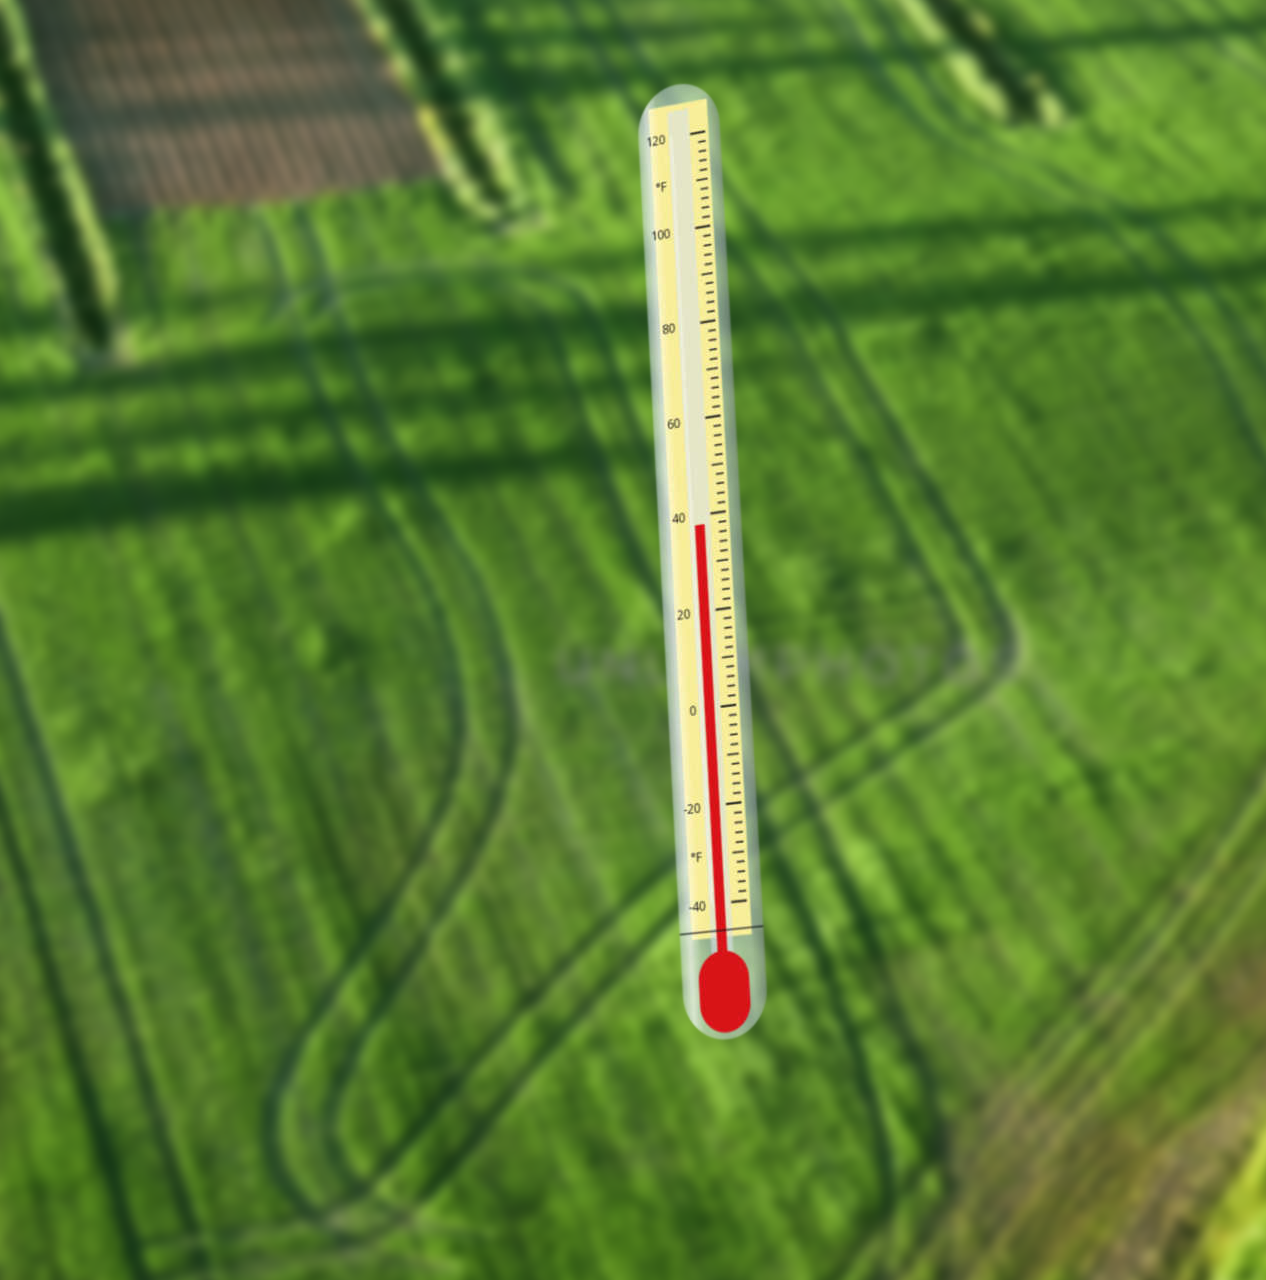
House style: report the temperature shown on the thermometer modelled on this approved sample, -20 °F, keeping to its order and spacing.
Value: 38 °F
